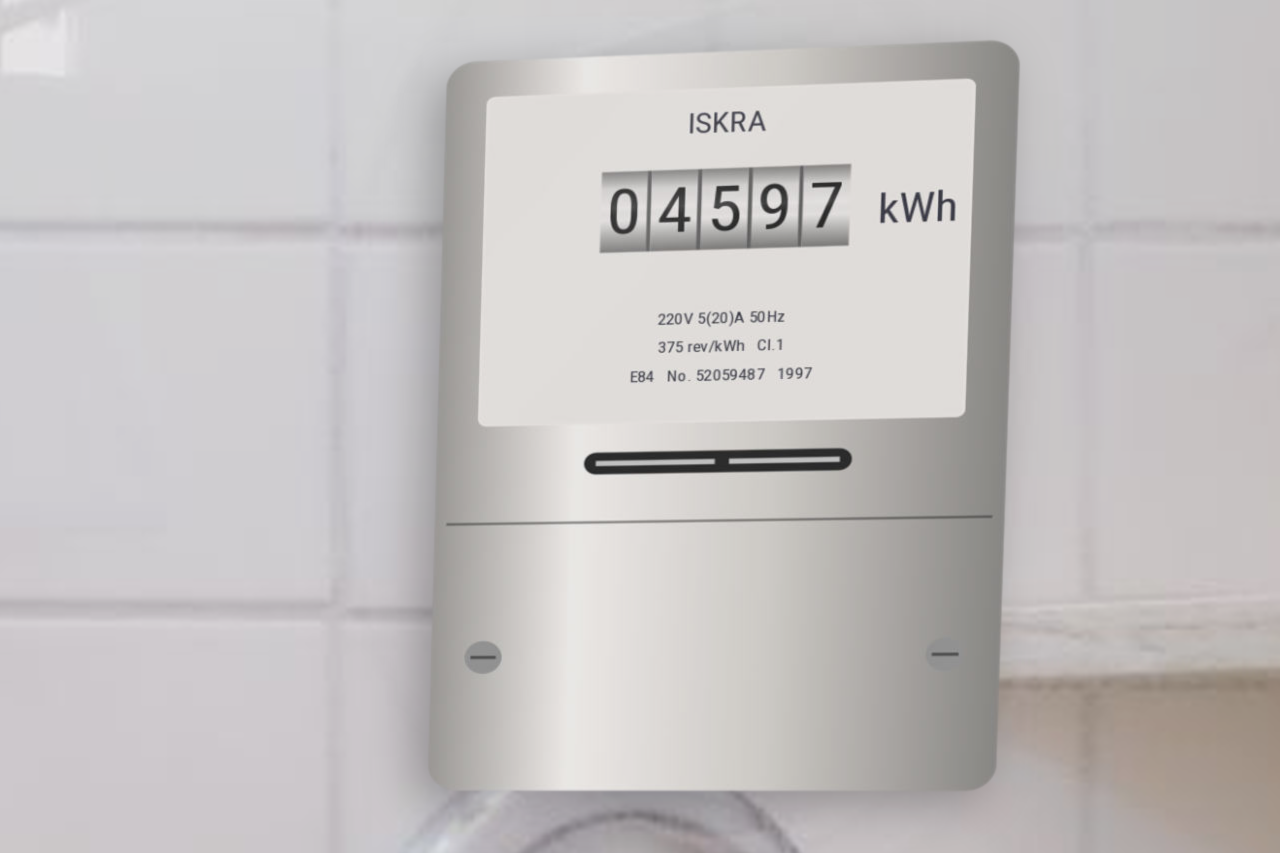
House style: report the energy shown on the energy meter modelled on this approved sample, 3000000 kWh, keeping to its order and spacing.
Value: 4597 kWh
